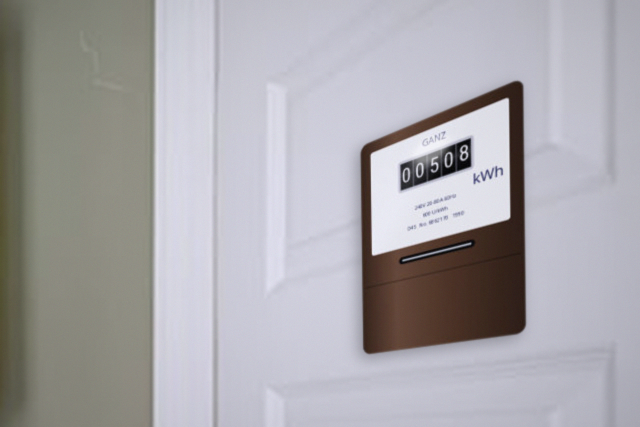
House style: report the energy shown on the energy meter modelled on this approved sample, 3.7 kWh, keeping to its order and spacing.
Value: 508 kWh
